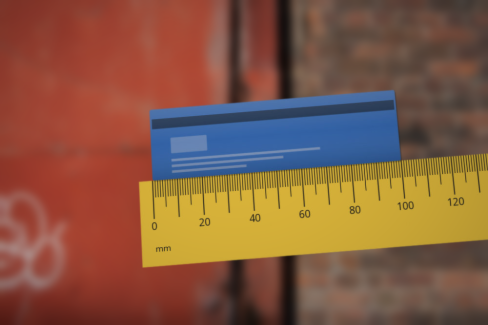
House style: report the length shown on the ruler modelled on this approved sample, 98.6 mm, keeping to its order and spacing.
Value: 100 mm
